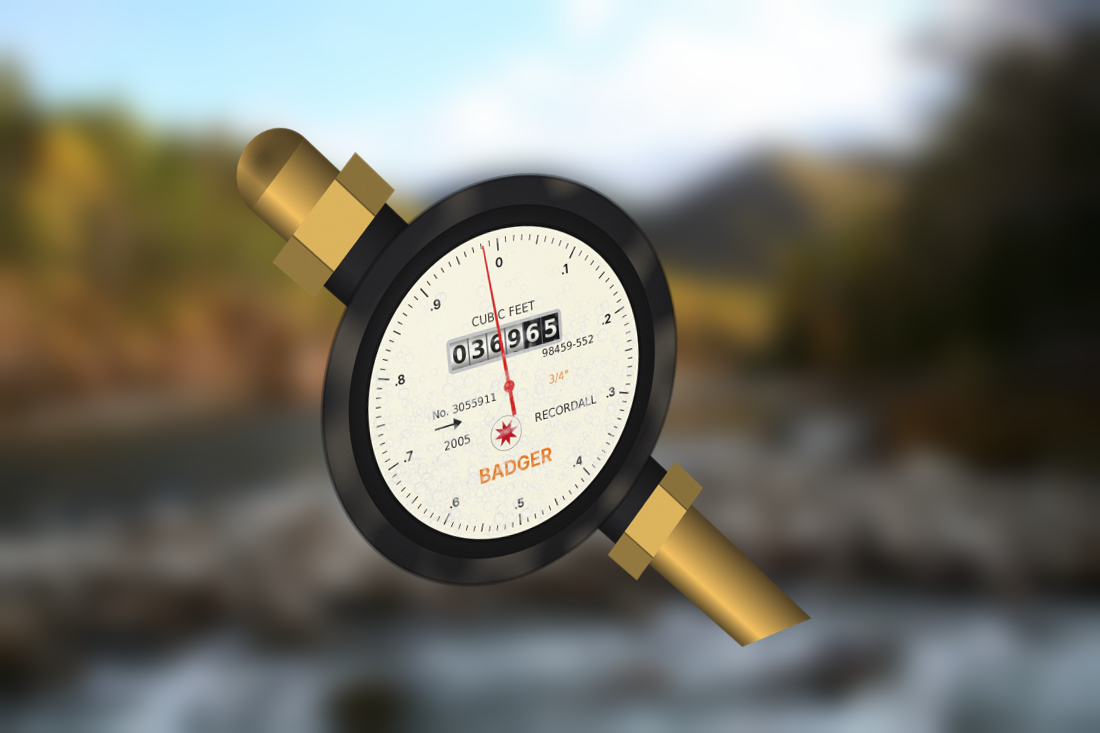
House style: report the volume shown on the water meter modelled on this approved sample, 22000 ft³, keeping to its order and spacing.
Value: 36964.98 ft³
